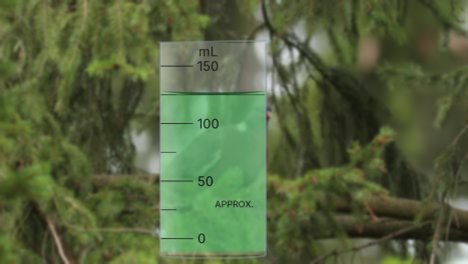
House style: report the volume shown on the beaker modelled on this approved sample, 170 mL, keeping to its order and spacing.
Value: 125 mL
